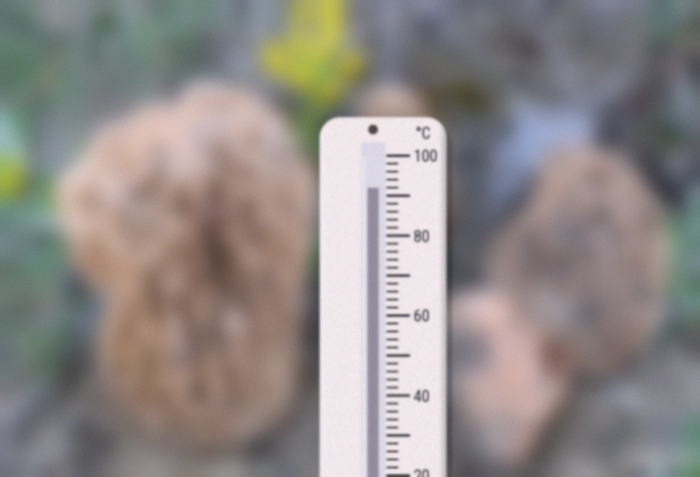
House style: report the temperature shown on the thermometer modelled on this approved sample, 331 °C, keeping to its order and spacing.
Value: 92 °C
